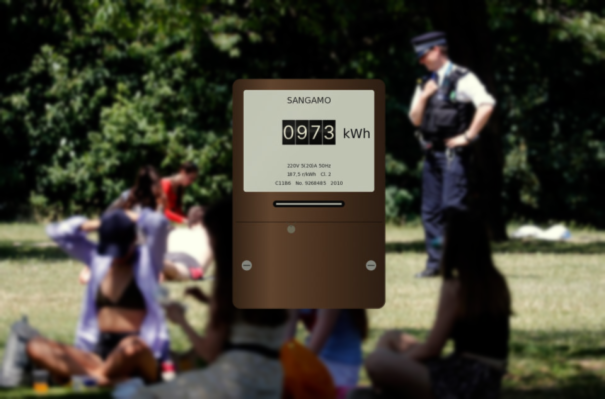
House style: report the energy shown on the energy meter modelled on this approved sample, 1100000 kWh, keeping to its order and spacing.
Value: 973 kWh
